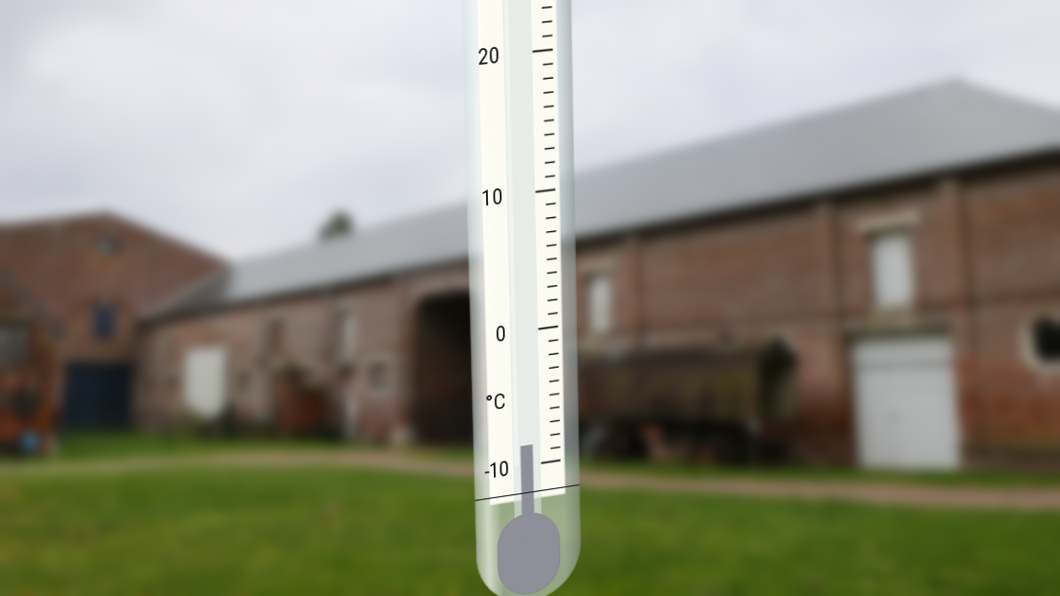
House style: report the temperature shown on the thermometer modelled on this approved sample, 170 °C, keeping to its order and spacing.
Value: -8.5 °C
